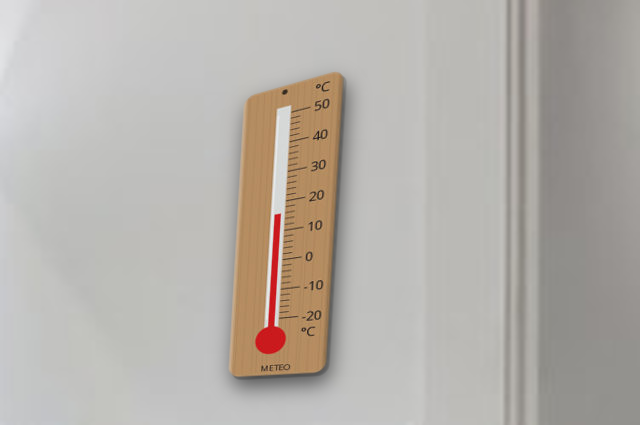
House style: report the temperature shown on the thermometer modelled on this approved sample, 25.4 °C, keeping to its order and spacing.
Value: 16 °C
